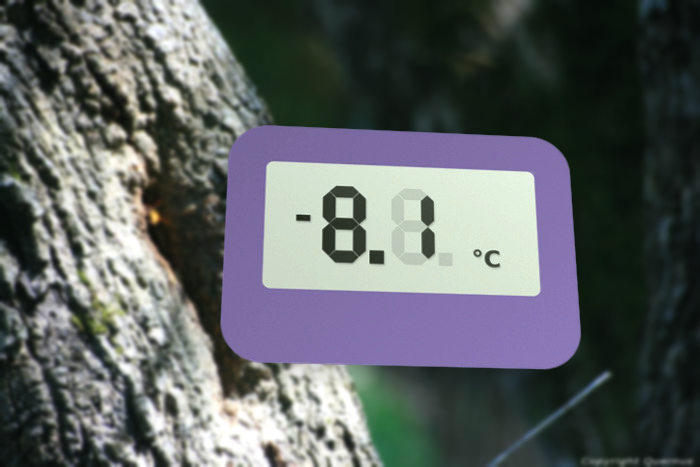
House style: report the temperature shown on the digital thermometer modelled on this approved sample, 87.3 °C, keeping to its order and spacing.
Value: -8.1 °C
